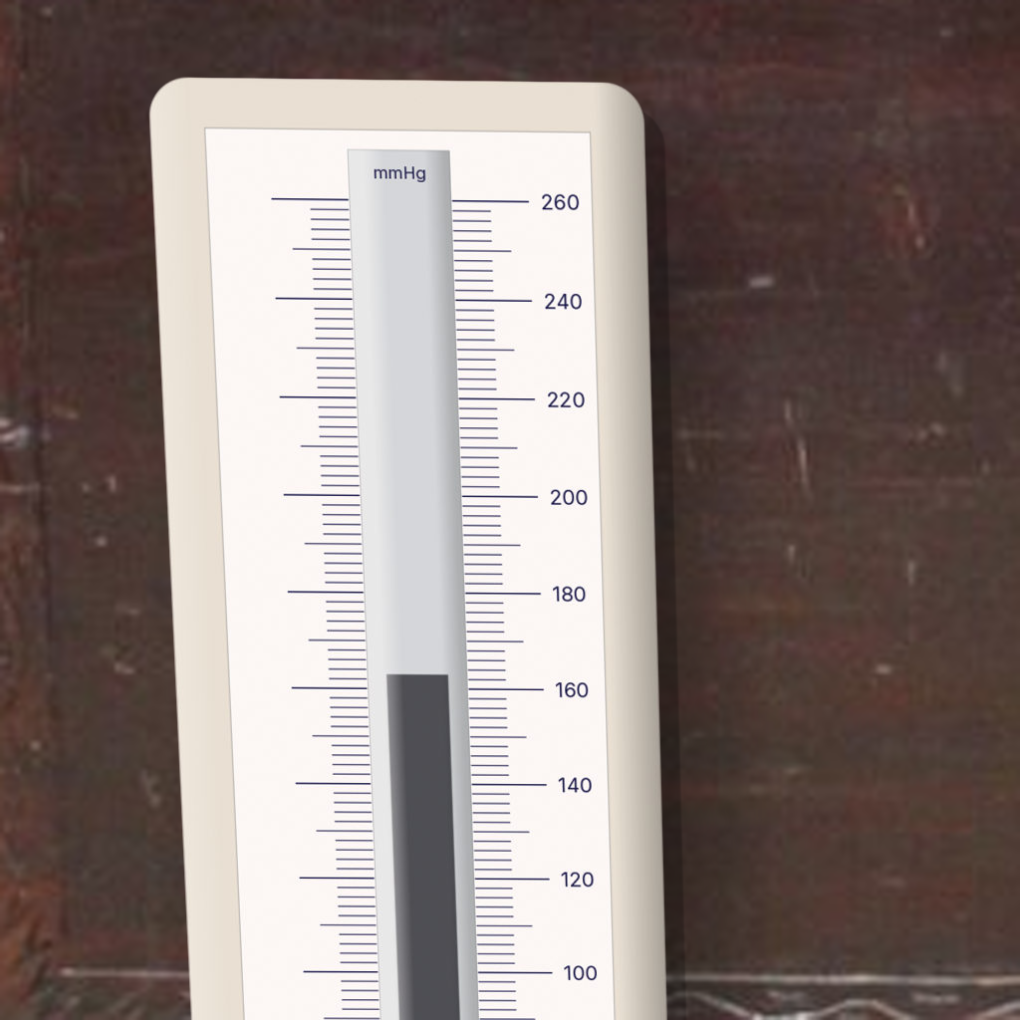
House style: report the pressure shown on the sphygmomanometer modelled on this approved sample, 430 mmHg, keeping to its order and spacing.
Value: 163 mmHg
